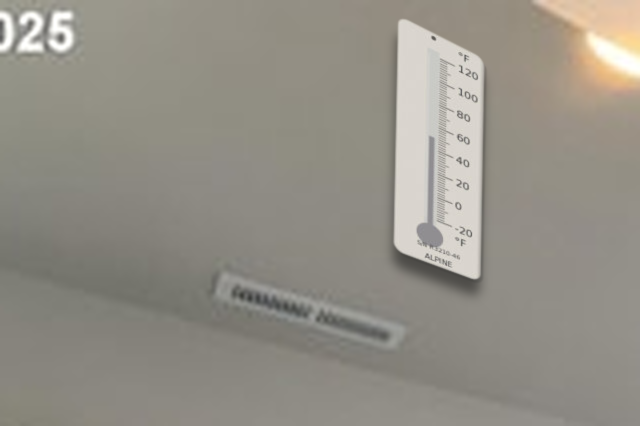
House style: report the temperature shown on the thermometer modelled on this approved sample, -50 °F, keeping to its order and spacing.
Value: 50 °F
